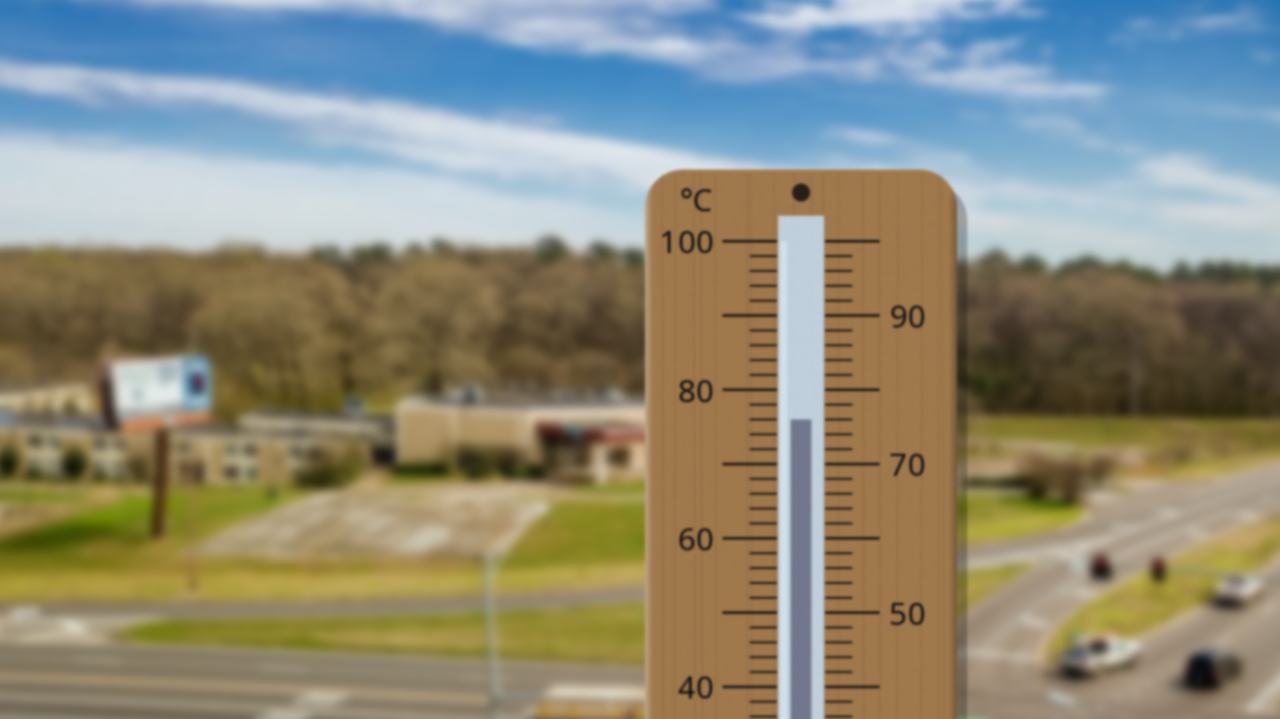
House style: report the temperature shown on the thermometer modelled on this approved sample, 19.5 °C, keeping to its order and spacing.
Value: 76 °C
